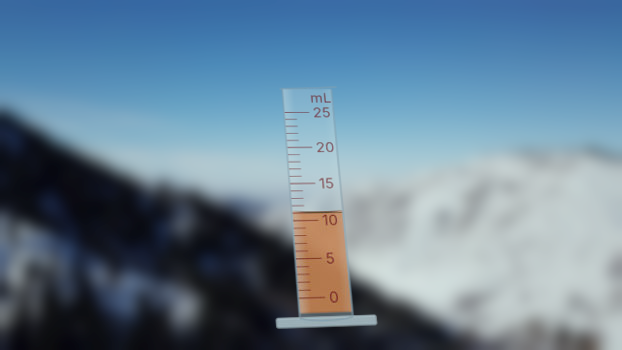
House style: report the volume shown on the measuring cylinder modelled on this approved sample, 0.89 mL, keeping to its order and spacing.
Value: 11 mL
